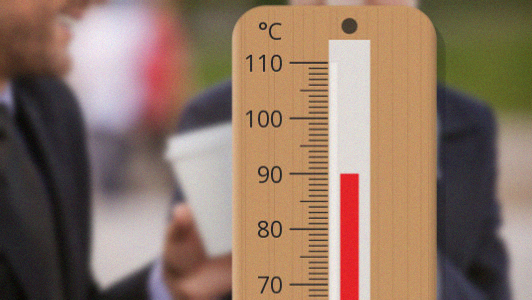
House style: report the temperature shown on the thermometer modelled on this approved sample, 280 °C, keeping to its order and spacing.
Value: 90 °C
